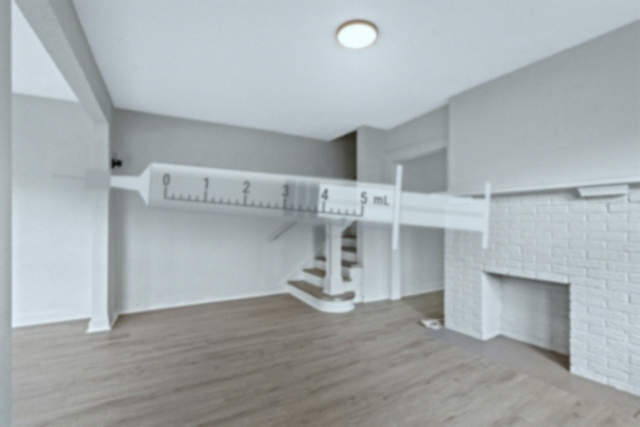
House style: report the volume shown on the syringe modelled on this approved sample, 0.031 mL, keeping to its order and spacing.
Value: 3 mL
